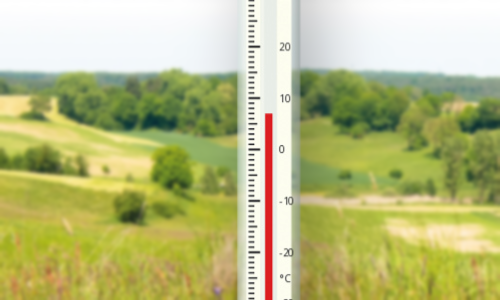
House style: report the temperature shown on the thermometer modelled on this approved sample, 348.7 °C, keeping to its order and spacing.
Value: 7 °C
